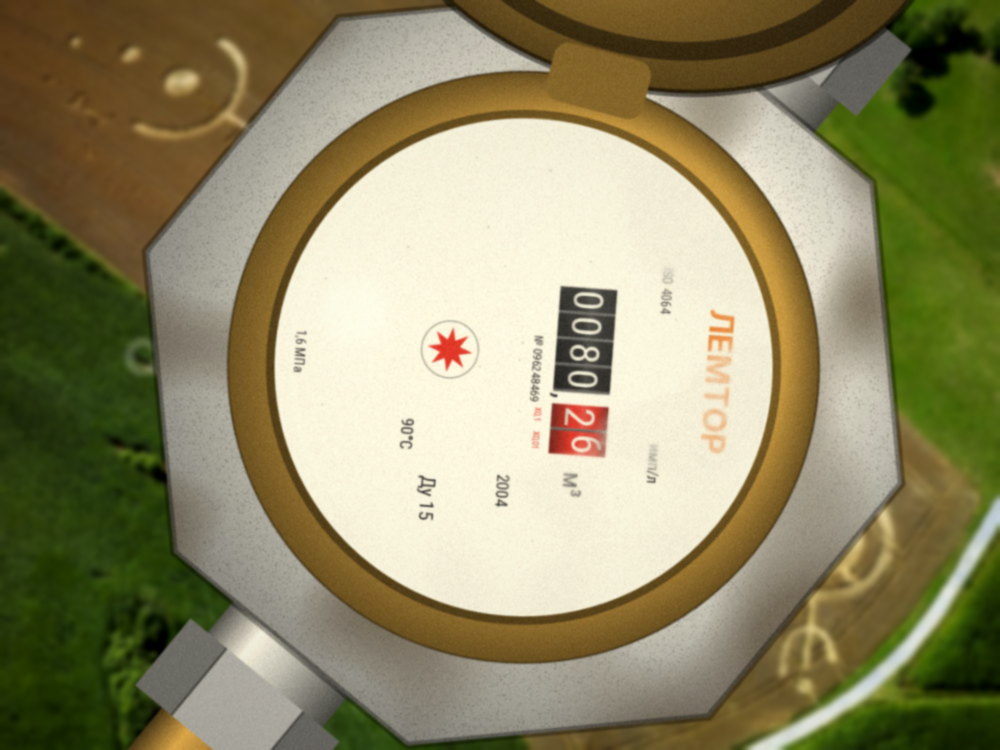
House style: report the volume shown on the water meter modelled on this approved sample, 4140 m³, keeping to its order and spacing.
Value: 80.26 m³
